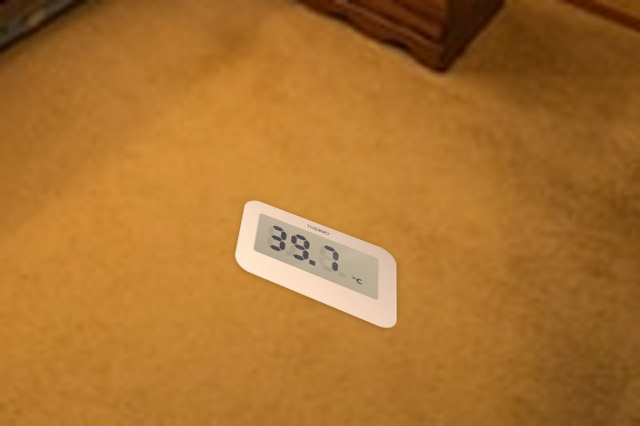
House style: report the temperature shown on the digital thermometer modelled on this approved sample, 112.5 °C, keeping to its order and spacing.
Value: 39.7 °C
